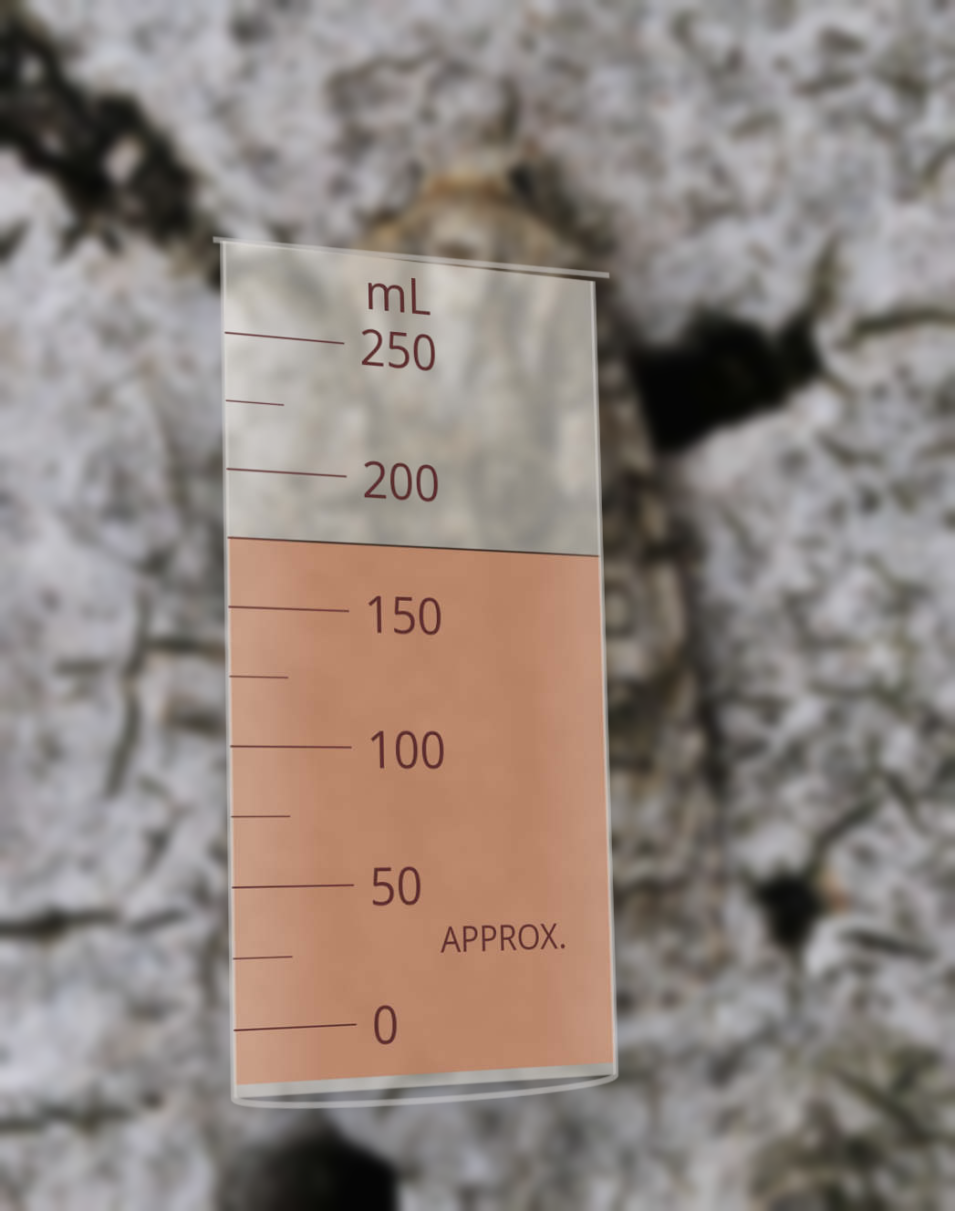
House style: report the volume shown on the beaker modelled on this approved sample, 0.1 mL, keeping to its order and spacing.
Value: 175 mL
